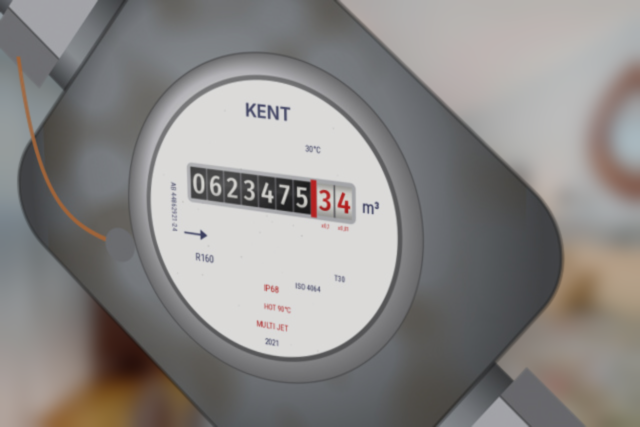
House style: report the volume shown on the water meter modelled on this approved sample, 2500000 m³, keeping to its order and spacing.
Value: 623475.34 m³
